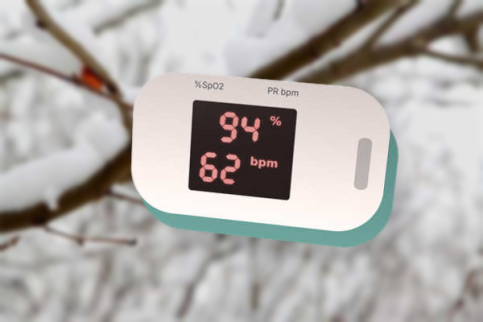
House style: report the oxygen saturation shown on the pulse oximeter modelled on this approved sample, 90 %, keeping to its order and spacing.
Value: 94 %
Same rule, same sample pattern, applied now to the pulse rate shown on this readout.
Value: 62 bpm
